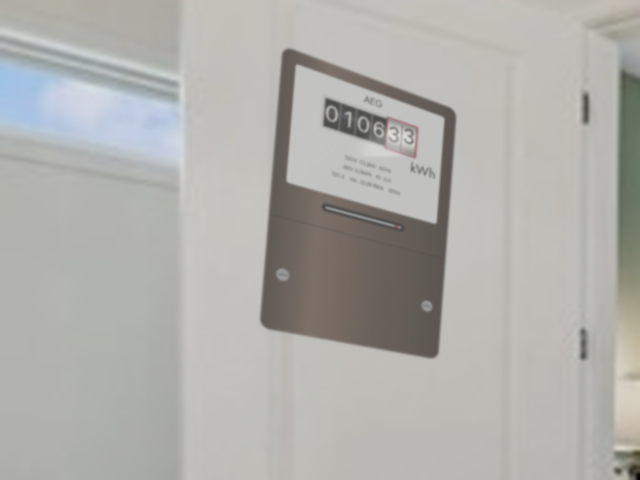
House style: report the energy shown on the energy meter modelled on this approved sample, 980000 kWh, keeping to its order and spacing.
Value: 106.33 kWh
